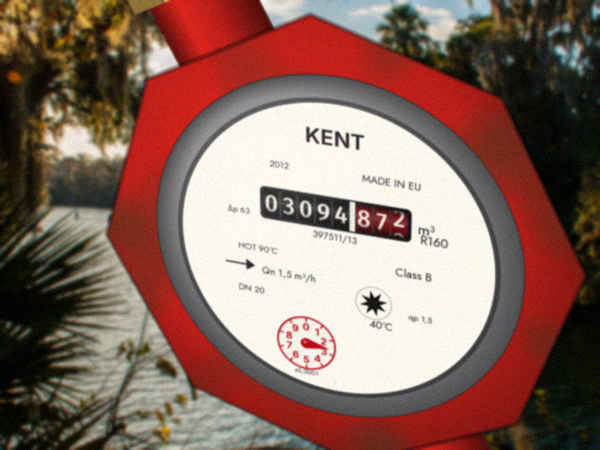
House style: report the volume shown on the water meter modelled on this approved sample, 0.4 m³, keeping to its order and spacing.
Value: 3094.8722 m³
